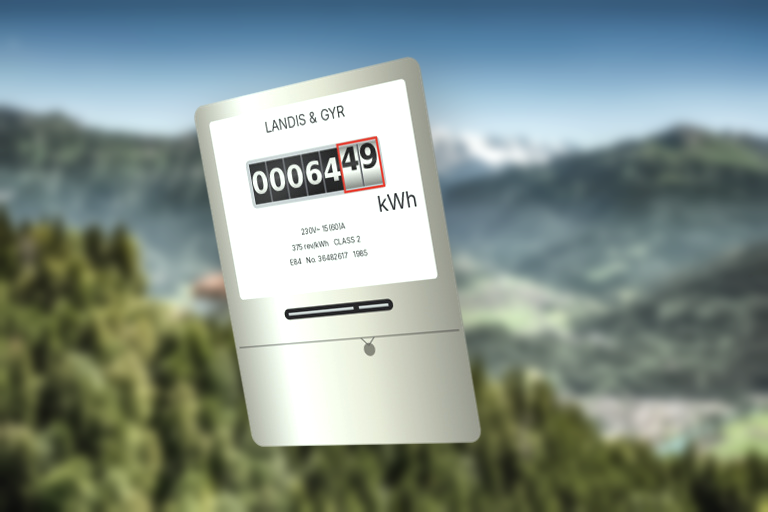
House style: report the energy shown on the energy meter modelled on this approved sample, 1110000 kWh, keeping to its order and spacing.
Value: 64.49 kWh
